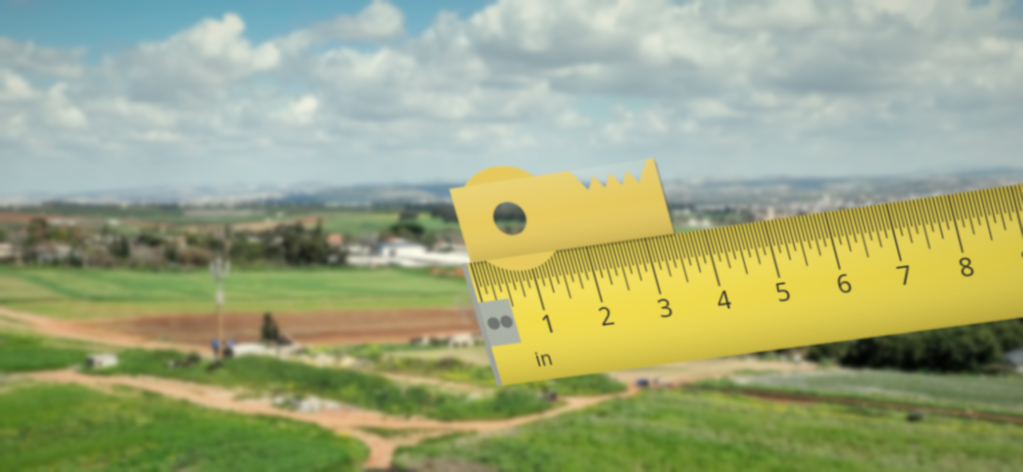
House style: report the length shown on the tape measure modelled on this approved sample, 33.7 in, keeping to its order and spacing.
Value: 3.5 in
